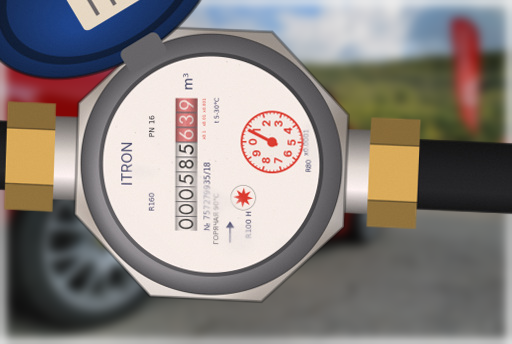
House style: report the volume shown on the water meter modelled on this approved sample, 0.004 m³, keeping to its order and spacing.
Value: 585.6390 m³
